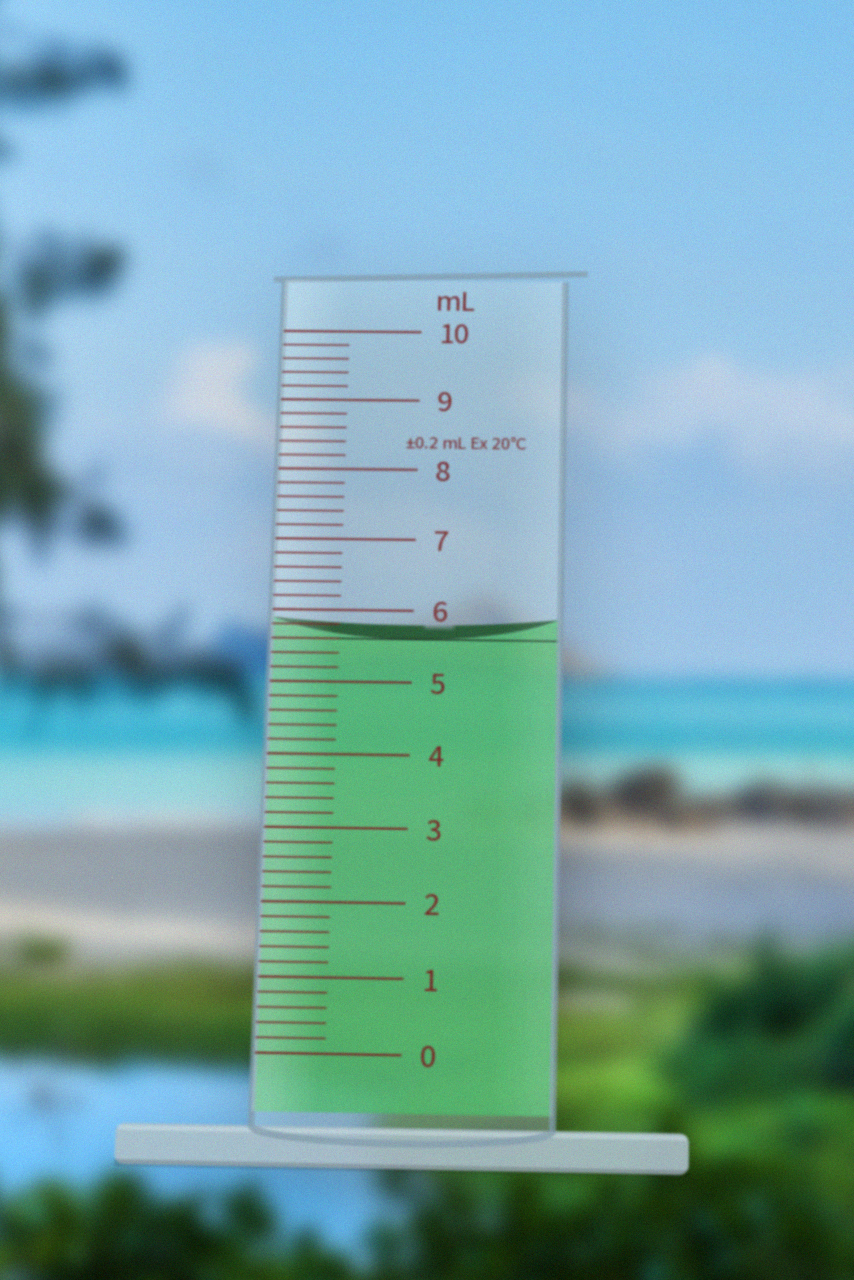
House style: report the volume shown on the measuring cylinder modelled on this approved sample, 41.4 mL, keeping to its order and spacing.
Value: 5.6 mL
